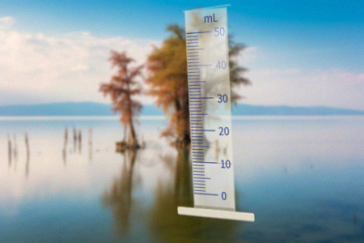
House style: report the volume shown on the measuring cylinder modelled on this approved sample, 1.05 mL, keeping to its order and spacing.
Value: 10 mL
